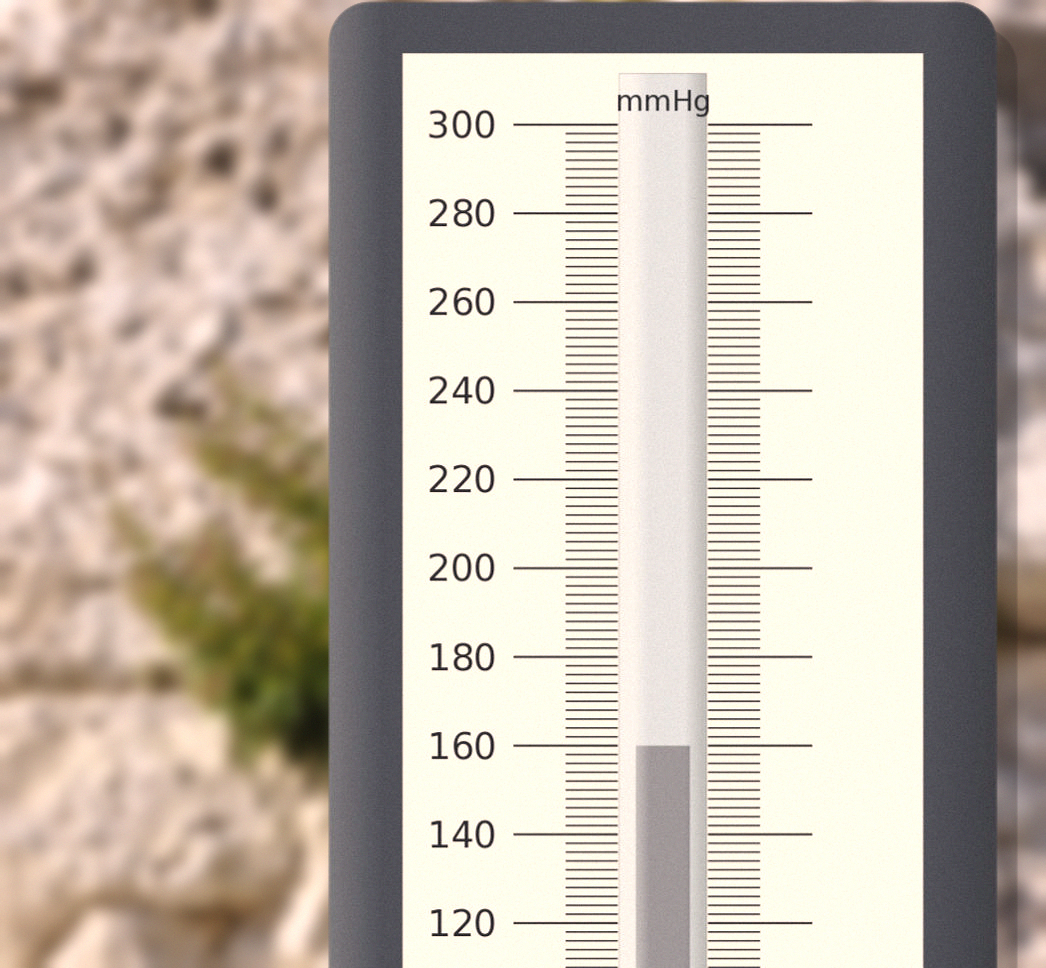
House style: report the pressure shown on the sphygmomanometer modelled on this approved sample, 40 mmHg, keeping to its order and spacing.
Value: 160 mmHg
